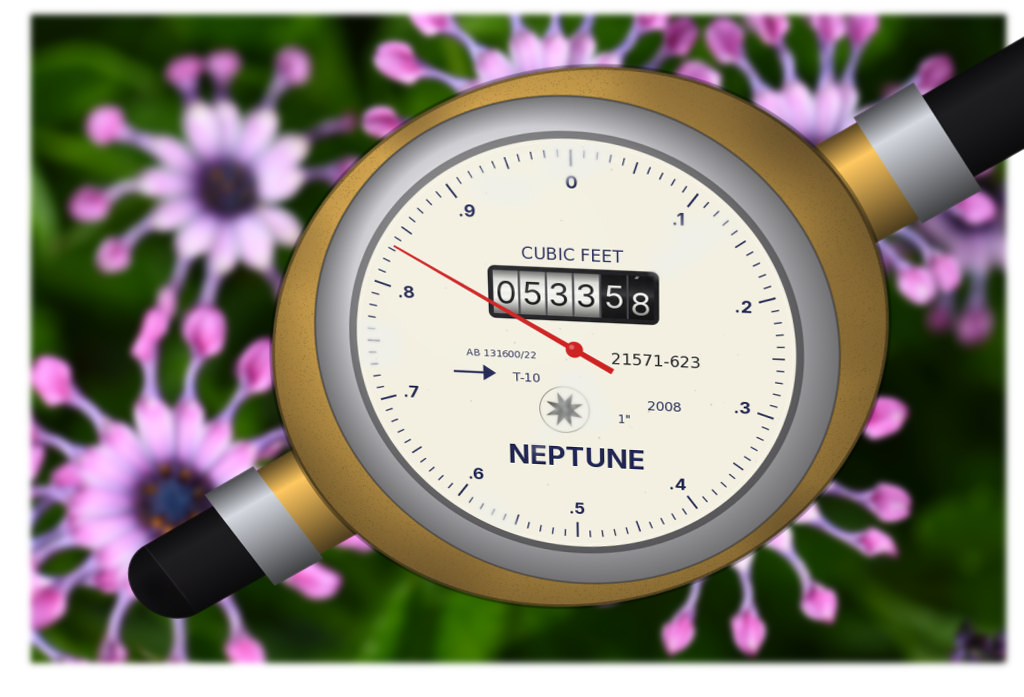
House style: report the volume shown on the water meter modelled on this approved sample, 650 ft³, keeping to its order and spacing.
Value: 53357.83 ft³
